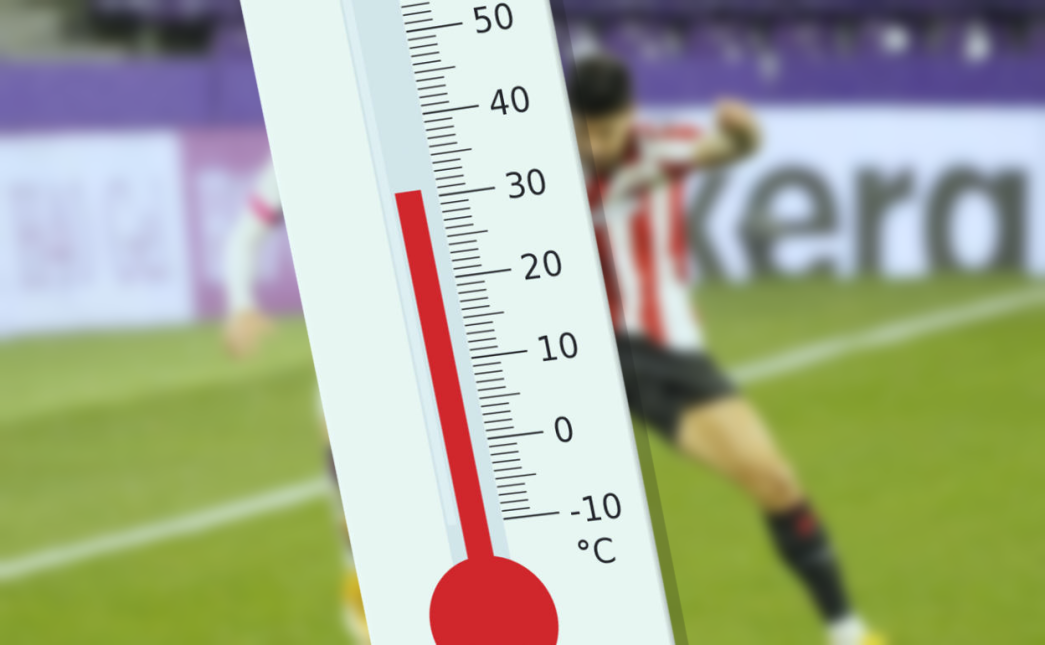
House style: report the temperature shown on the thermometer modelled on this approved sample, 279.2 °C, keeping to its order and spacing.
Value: 31 °C
